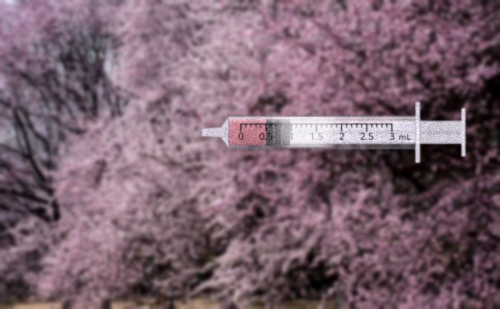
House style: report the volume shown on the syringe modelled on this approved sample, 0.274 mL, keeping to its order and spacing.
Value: 0.5 mL
